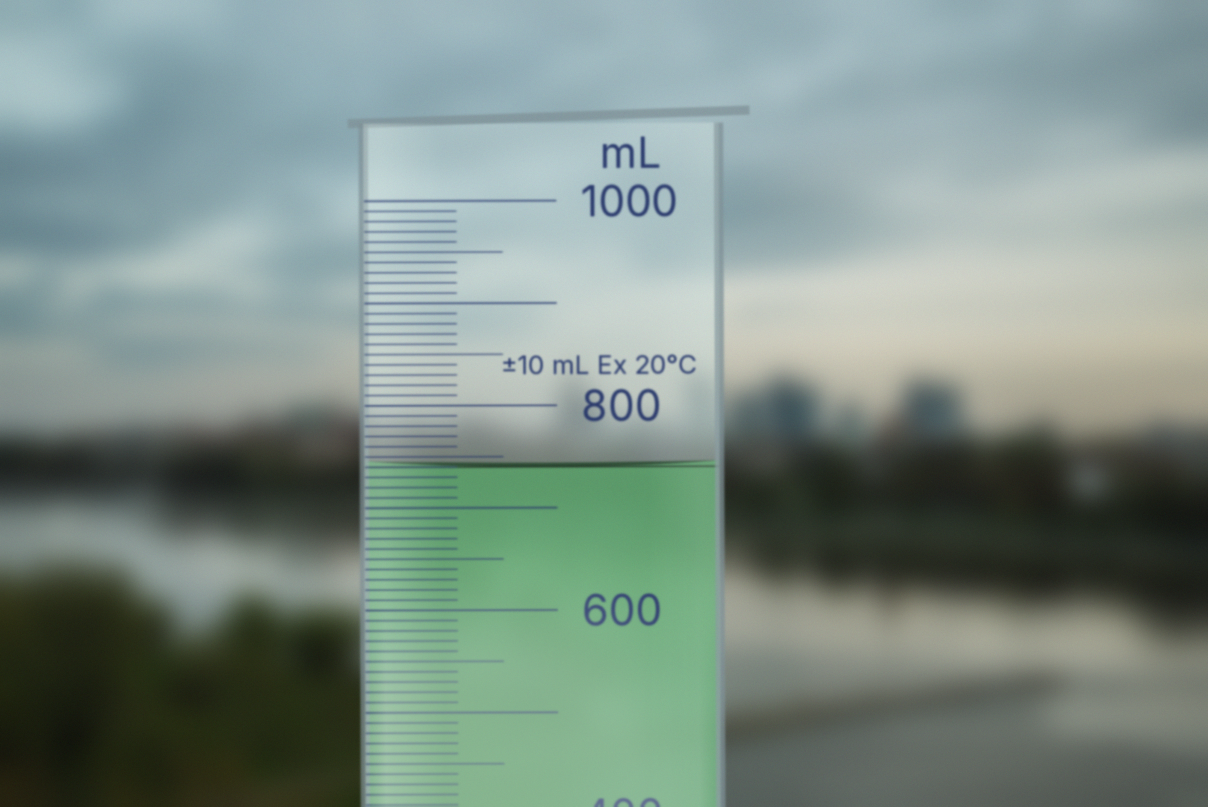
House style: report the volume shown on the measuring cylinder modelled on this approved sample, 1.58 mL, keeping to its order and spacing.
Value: 740 mL
